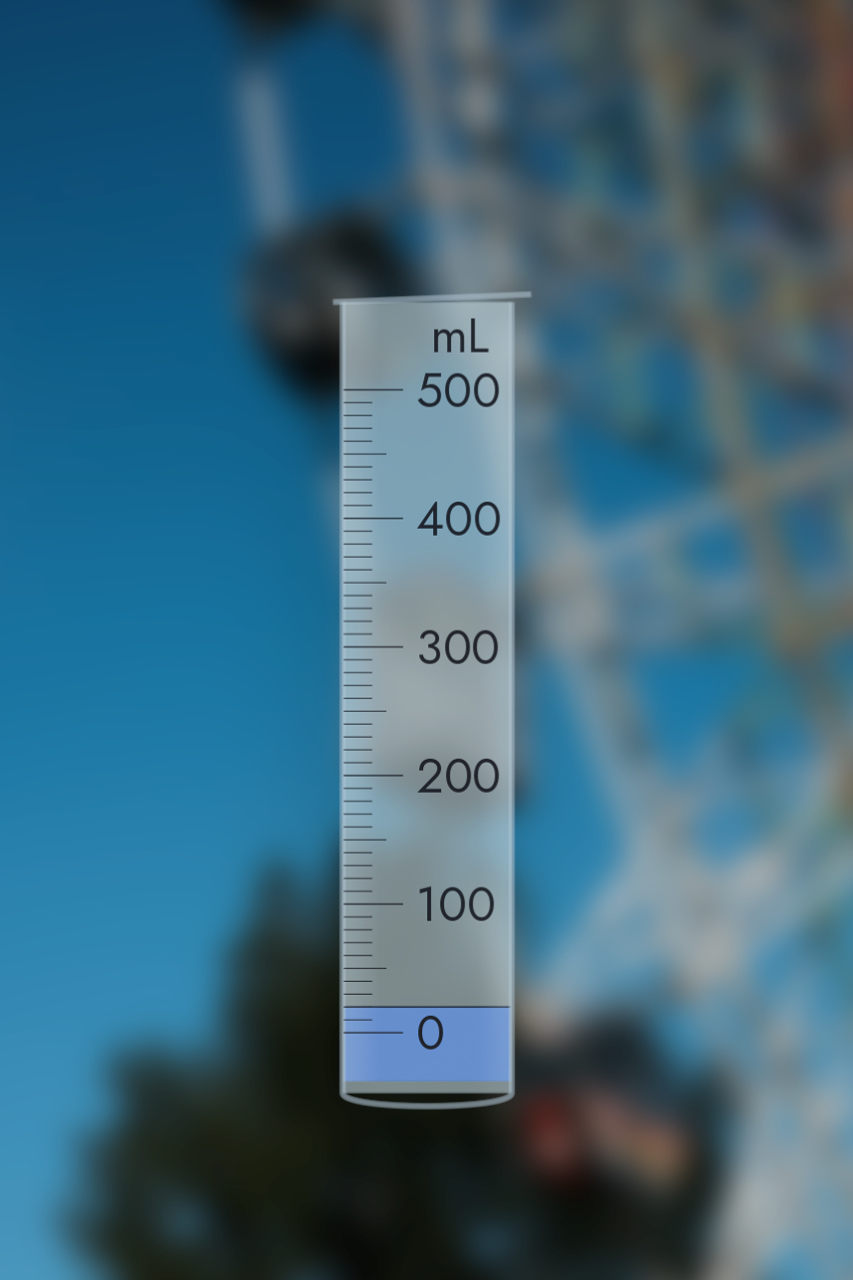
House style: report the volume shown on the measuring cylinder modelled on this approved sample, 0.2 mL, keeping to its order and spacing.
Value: 20 mL
